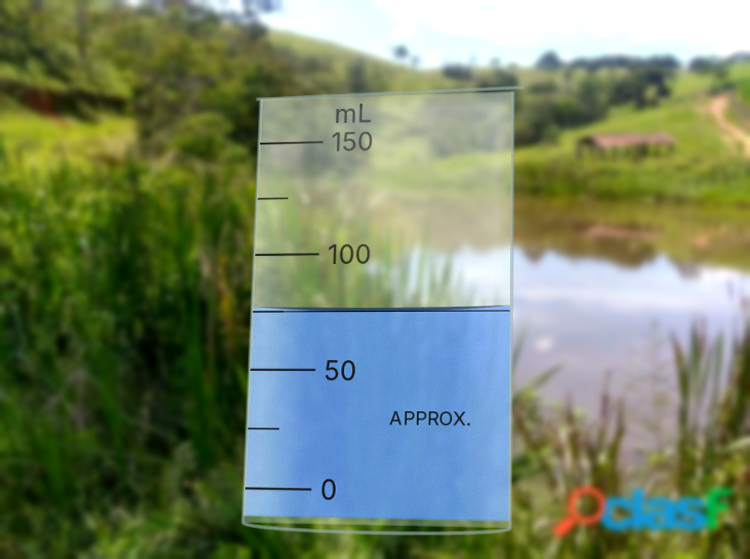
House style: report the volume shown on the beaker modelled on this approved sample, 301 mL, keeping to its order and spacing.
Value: 75 mL
